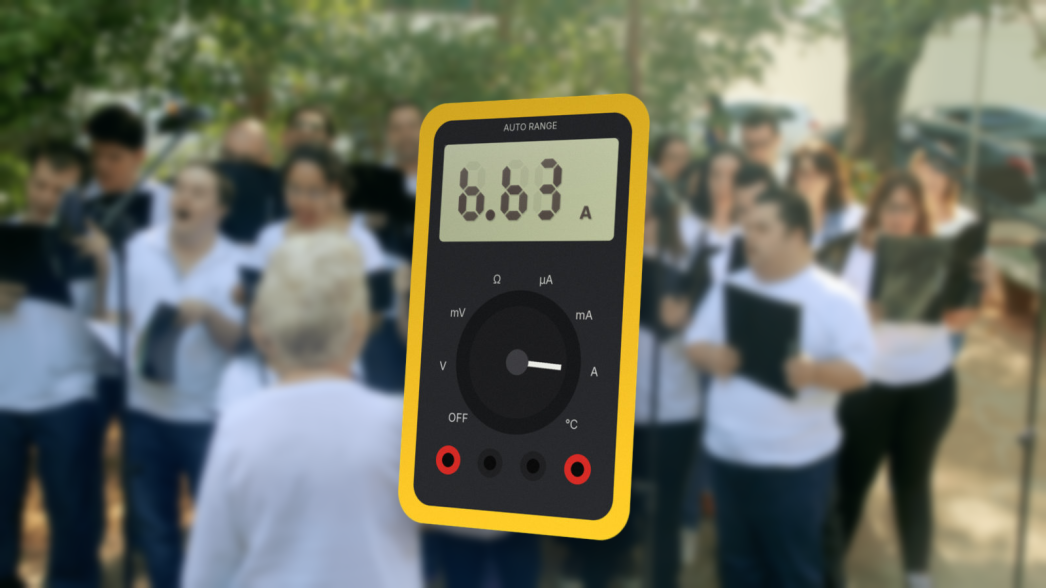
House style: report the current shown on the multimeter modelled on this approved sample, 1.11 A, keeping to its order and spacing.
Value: 6.63 A
